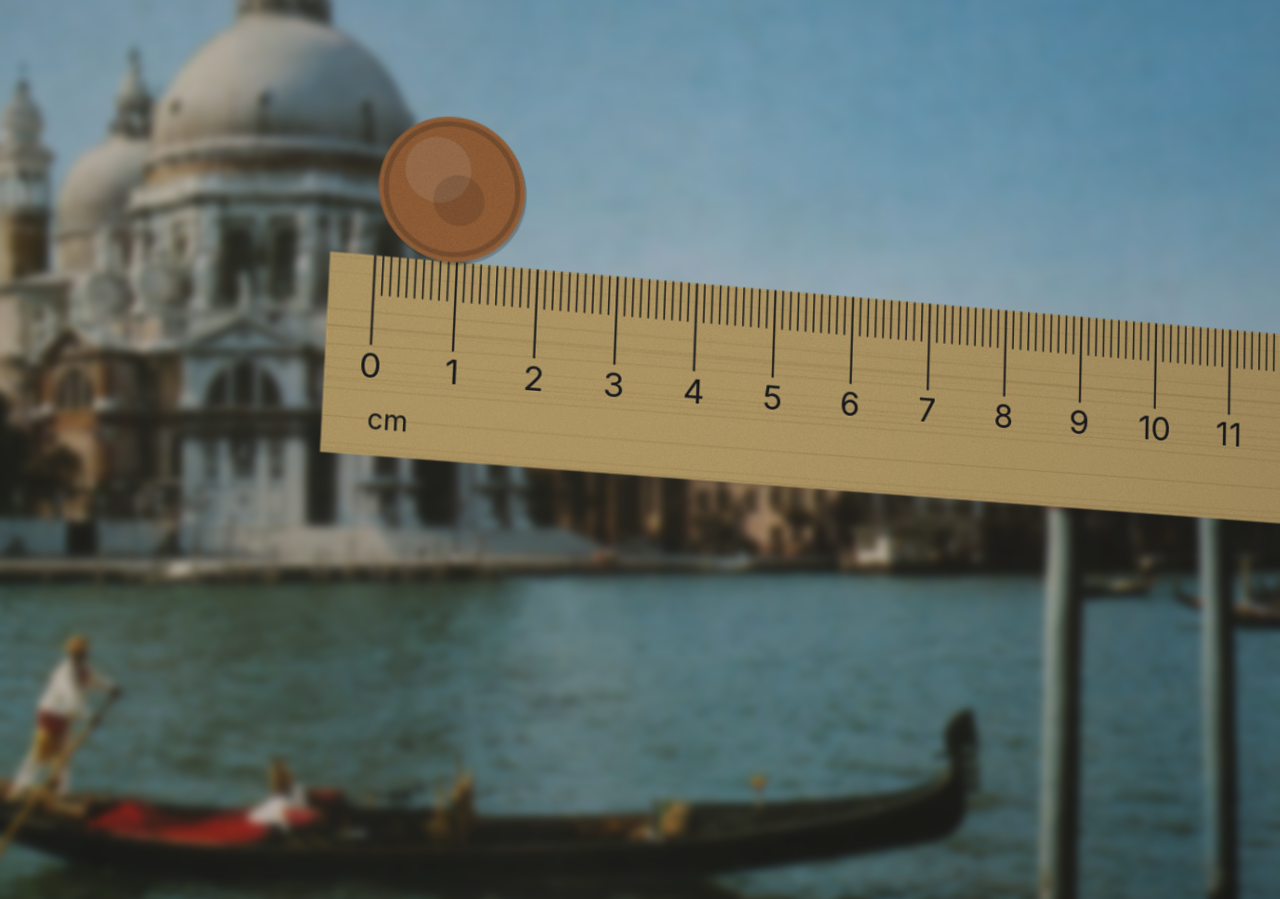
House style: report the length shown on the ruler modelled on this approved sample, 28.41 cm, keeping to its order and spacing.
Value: 1.8 cm
